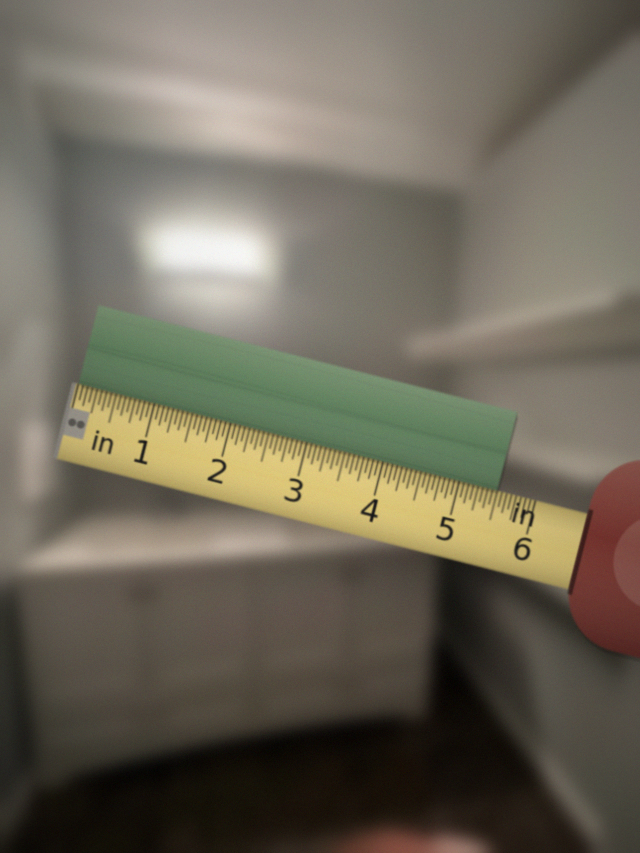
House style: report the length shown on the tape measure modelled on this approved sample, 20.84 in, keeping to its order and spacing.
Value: 5.5 in
